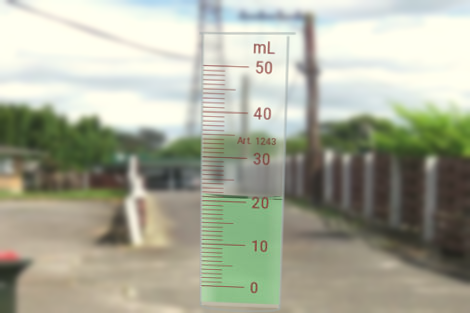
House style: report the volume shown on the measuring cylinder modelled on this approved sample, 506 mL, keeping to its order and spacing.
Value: 21 mL
